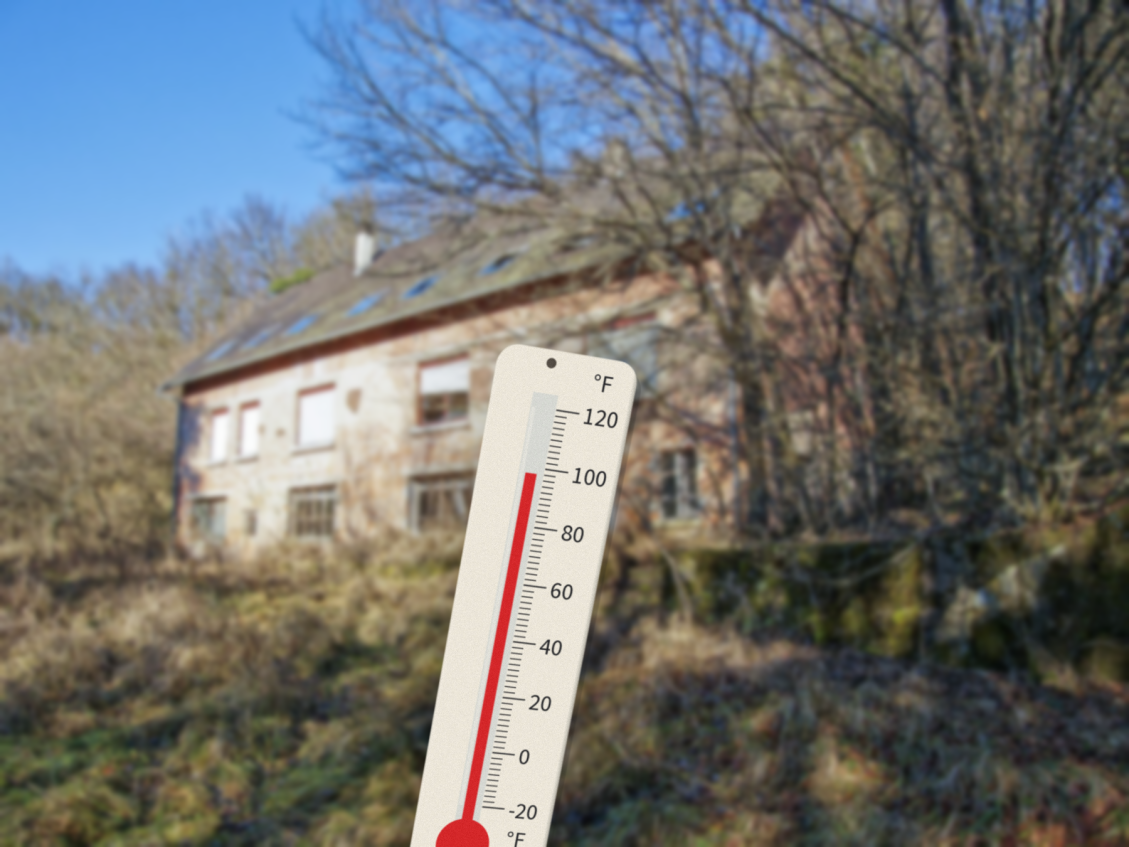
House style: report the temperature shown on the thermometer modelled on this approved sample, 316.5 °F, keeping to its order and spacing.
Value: 98 °F
